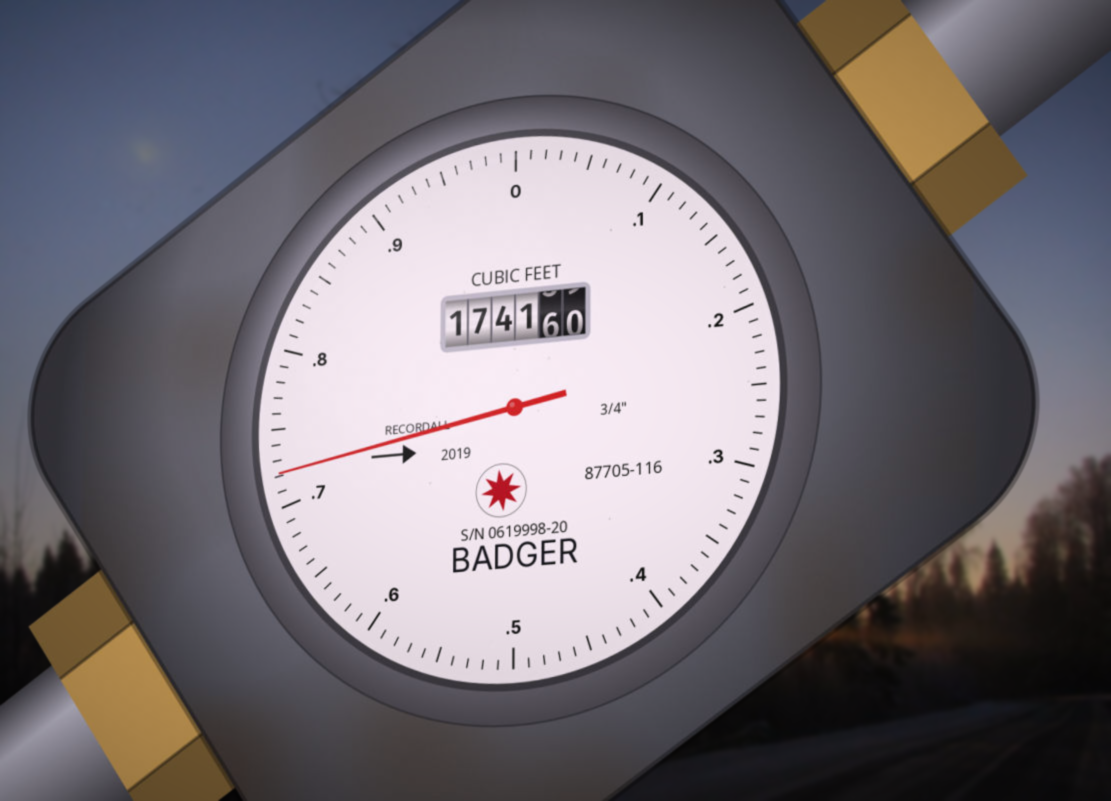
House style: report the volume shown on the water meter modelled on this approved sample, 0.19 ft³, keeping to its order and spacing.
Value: 174159.72 ft³
